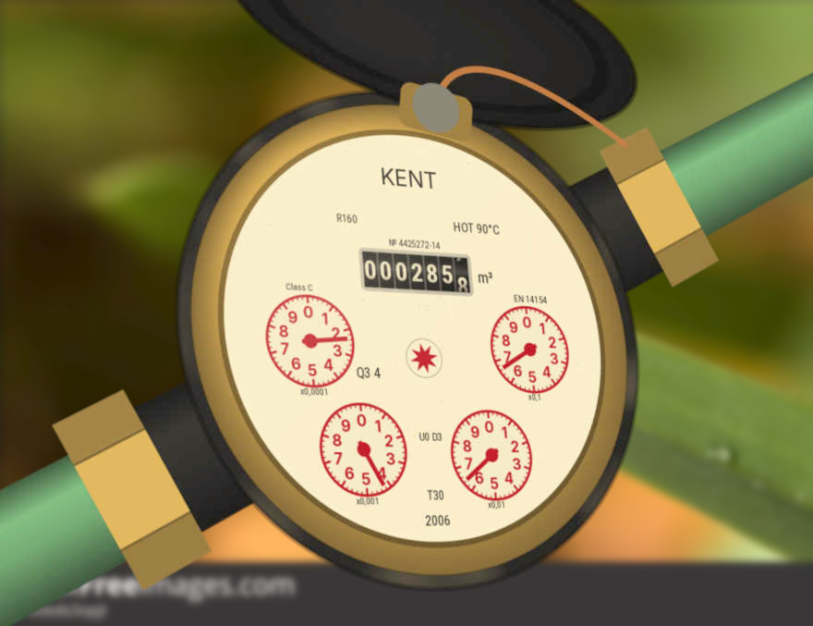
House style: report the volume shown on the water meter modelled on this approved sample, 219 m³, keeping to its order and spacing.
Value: 2857.6642 m³
